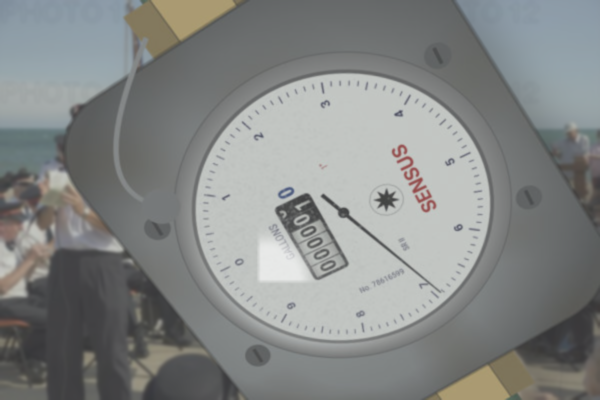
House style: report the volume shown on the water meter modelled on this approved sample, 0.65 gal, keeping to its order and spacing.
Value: 6.9 gal
